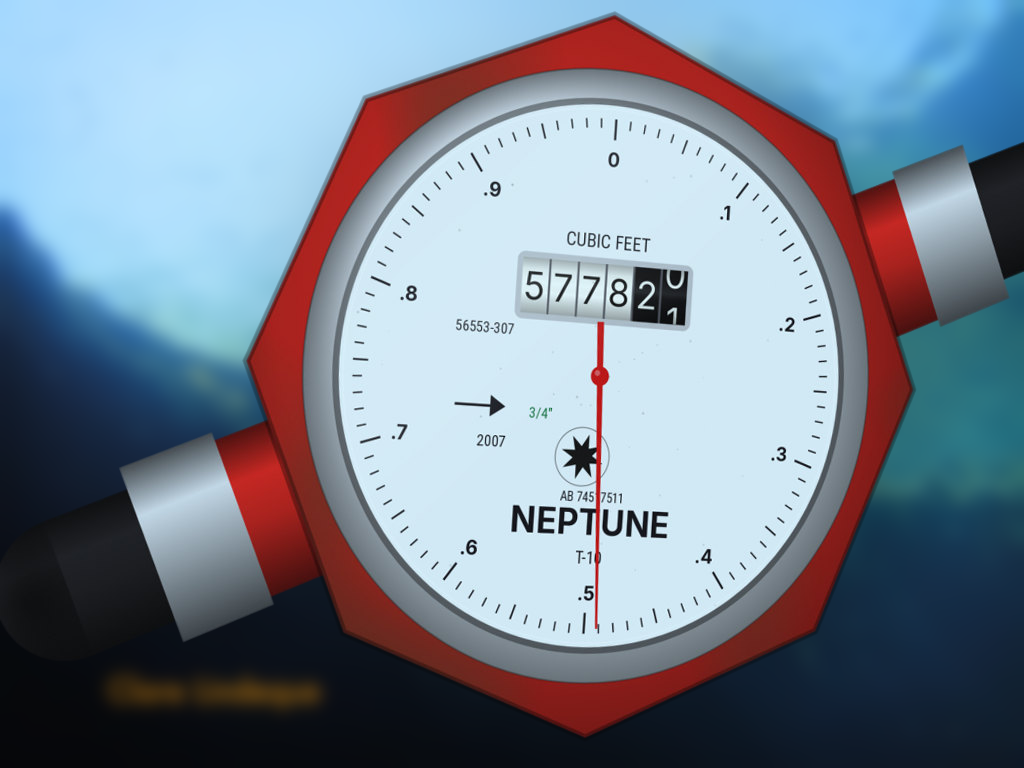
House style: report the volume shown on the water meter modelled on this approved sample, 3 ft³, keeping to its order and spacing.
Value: 577820.49 ft³
